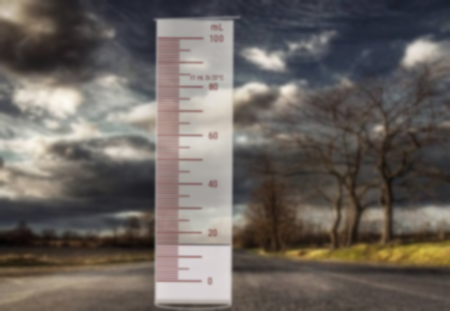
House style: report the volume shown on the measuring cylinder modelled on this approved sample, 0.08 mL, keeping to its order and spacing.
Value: 15 mL
